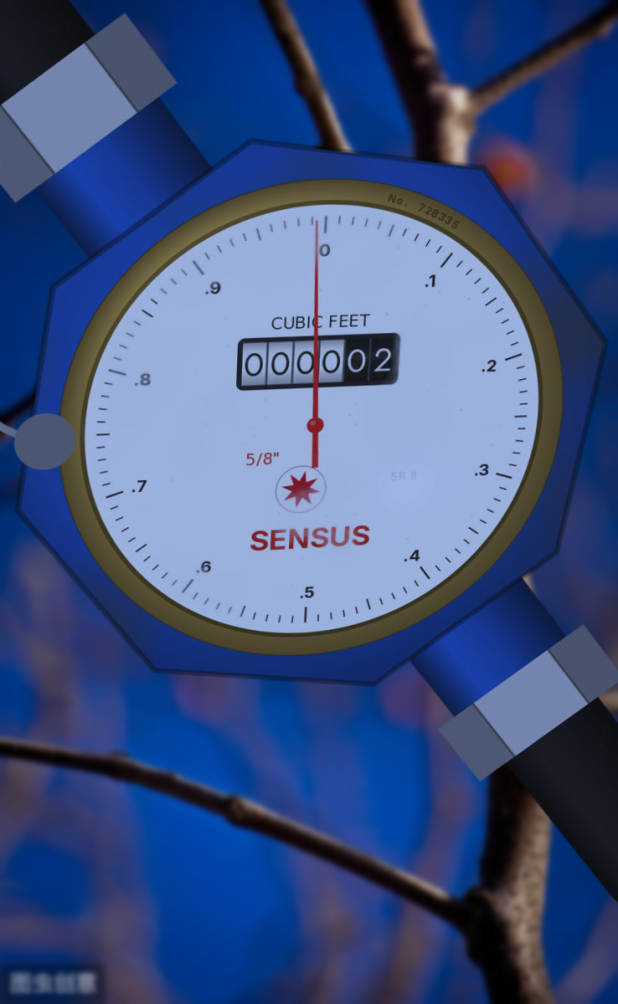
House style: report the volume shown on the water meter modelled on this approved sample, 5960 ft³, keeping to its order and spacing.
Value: 1.99 ft³
